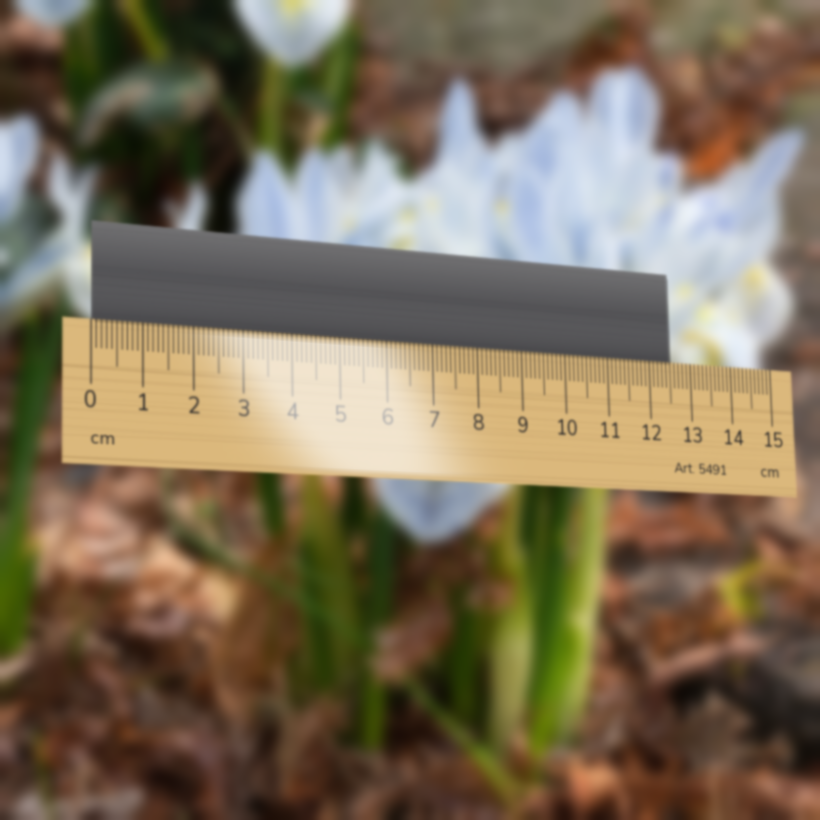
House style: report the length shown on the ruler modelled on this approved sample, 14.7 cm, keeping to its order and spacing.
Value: 12.5 cm
